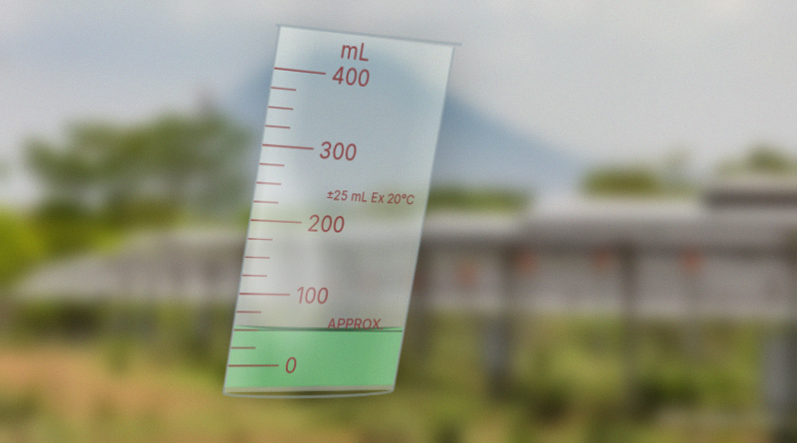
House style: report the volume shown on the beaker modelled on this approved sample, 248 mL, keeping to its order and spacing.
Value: 50 mL
